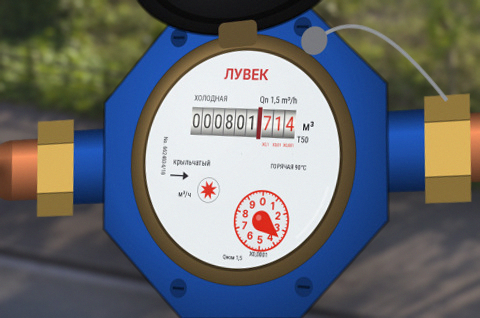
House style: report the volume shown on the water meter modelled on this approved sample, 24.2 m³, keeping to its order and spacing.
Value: 801.7143 m³
